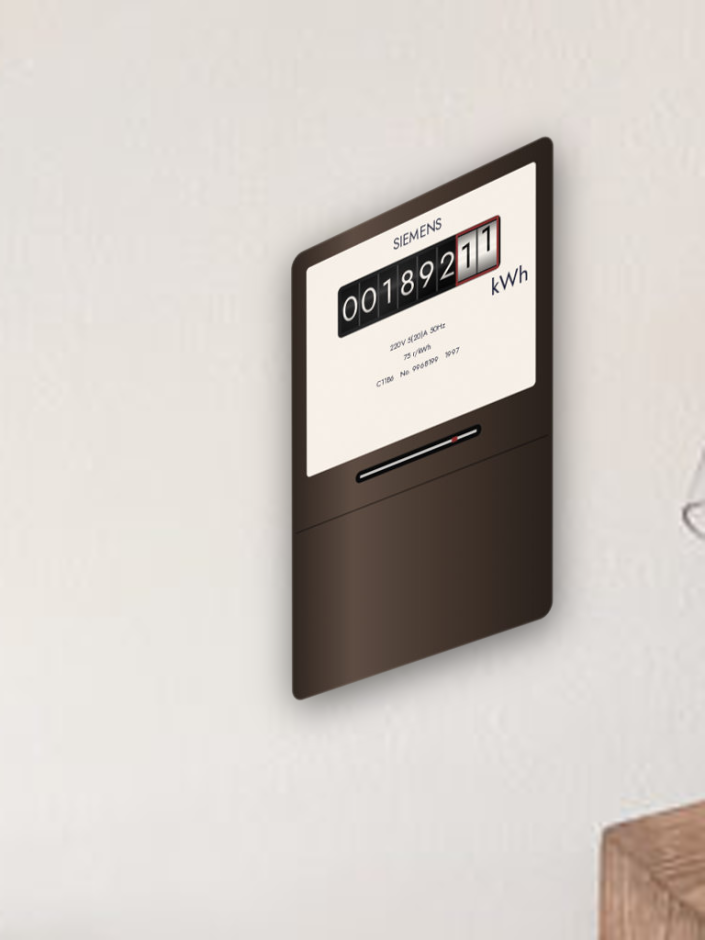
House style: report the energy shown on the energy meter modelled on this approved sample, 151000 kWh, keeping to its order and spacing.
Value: 1892.11 kWh
